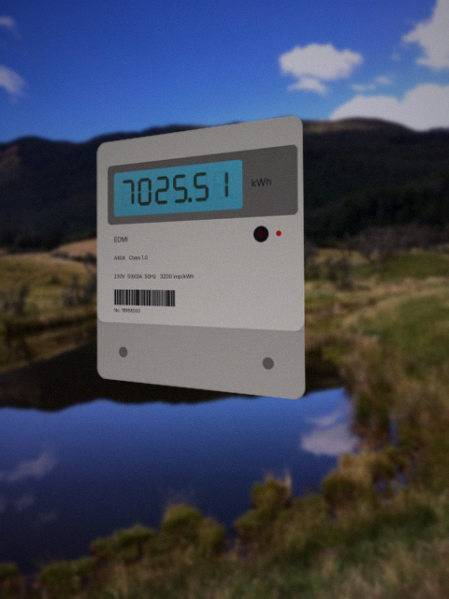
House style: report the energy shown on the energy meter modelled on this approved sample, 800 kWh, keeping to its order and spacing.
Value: 7025.51 kWh
